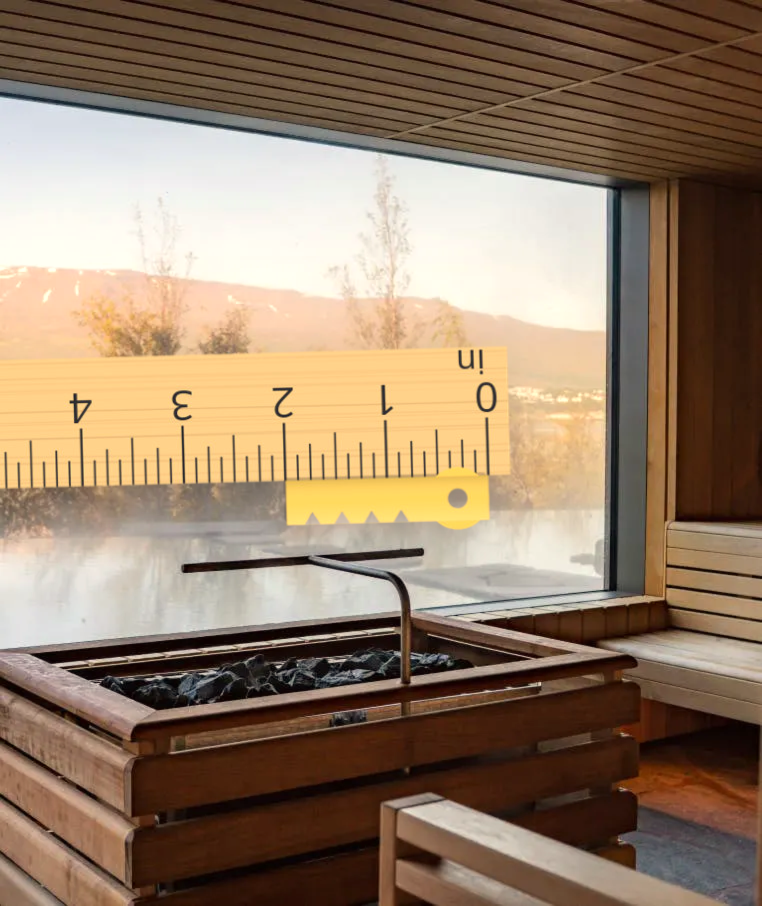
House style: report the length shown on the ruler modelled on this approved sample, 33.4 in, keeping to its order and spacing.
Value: 2 in
